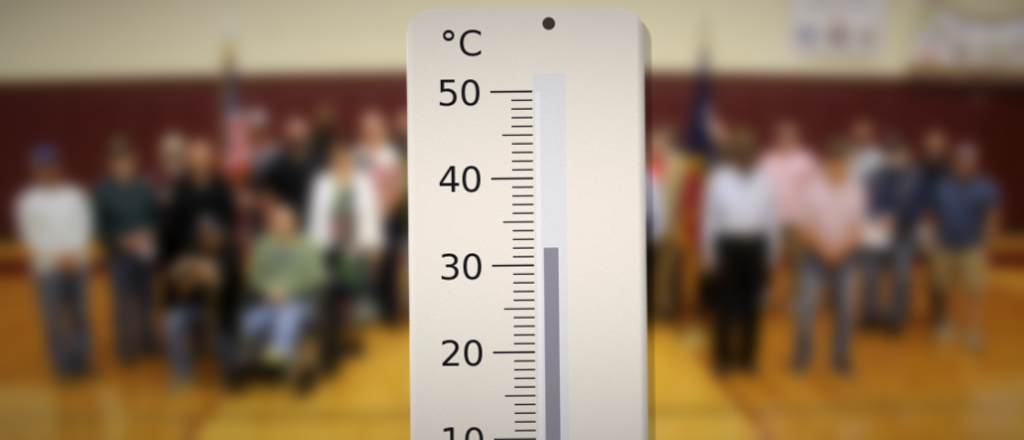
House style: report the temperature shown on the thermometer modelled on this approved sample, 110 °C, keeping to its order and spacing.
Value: 32 °C
